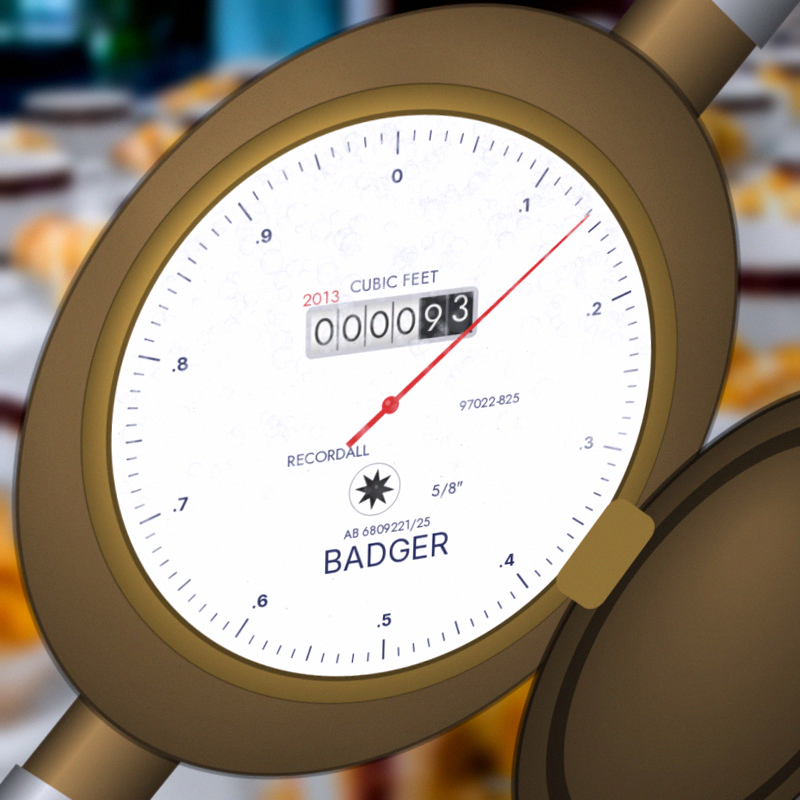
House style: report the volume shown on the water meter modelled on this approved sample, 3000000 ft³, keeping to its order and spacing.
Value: 93.14 ft³
